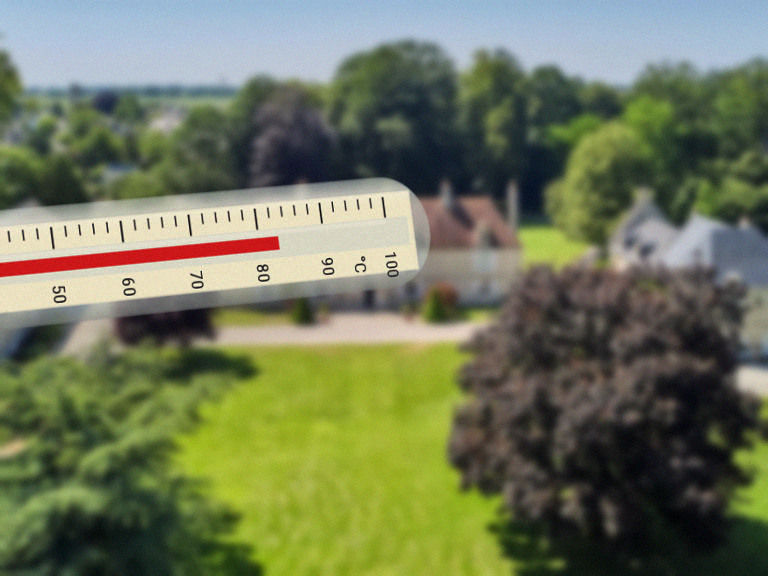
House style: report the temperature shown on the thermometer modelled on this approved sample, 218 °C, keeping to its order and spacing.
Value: 83 °C
